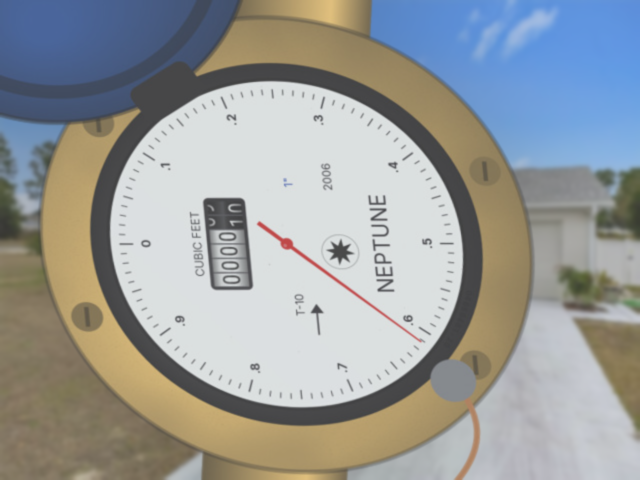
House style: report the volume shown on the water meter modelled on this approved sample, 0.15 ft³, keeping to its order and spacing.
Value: 9.61 ft³
